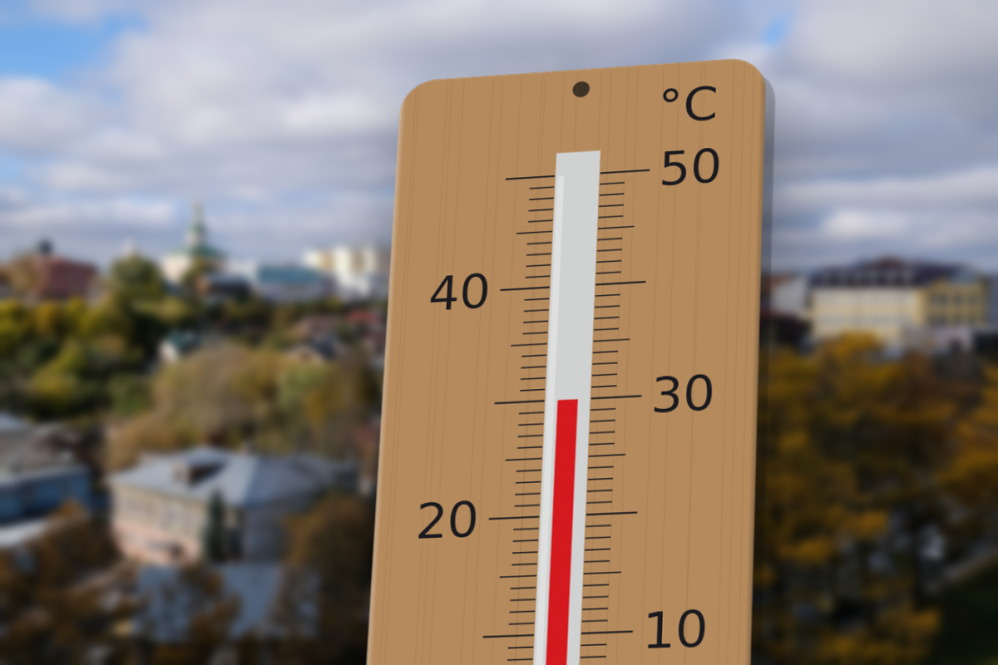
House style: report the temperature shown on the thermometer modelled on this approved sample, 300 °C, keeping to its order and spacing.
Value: 30 °C
